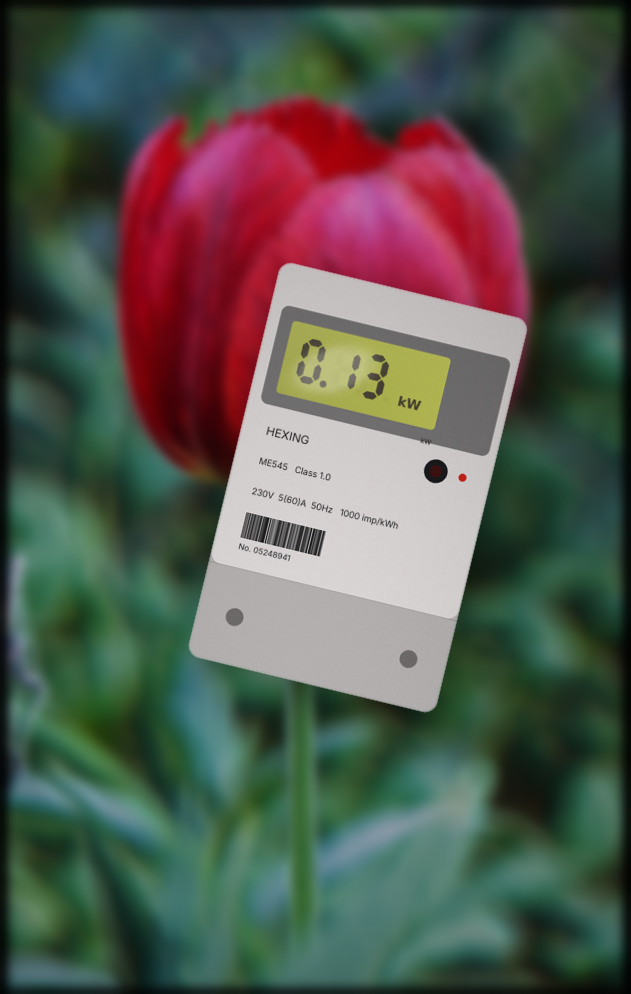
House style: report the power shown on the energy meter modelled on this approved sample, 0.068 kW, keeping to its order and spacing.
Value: 0.13 kW
